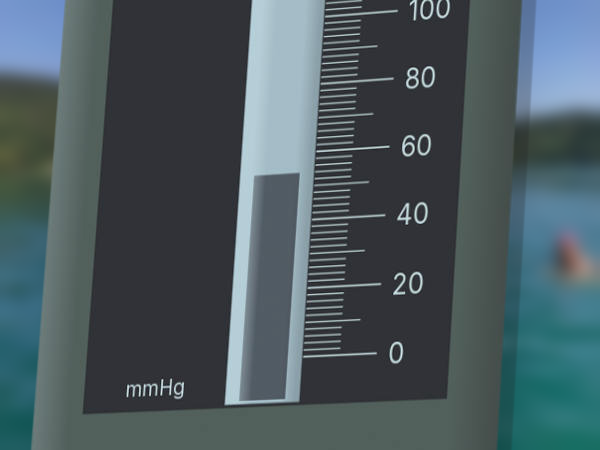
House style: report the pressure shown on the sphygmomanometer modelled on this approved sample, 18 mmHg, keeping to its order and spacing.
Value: 54 mmHg
